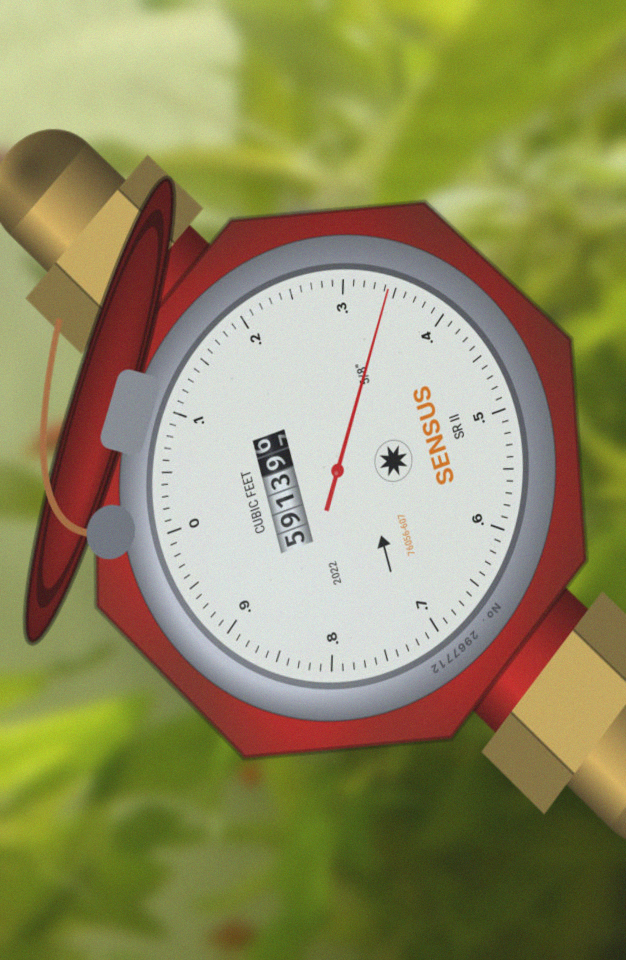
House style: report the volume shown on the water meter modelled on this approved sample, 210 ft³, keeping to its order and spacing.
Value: 591396.34 ft³
